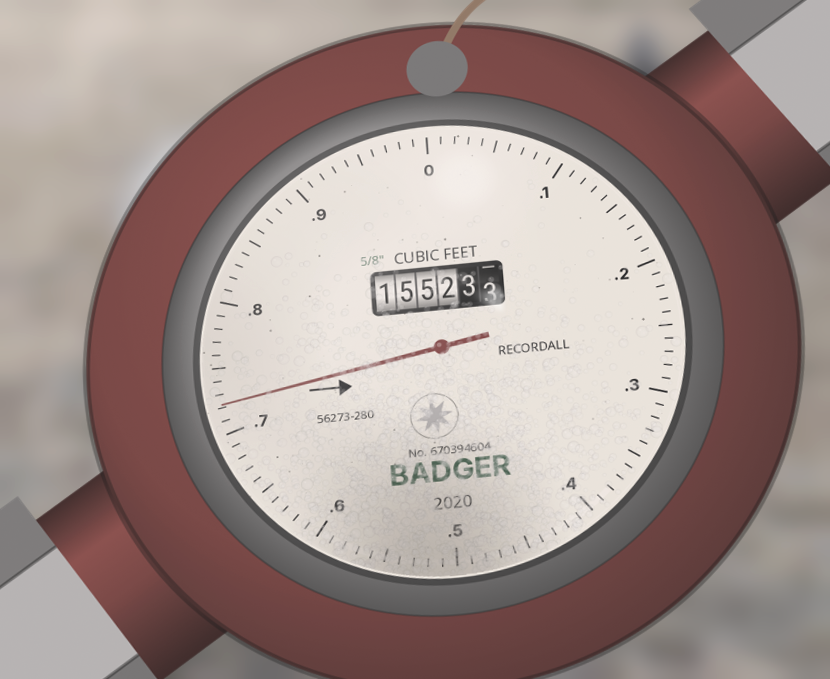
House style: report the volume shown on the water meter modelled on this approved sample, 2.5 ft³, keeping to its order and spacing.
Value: 155232.72 ft³
